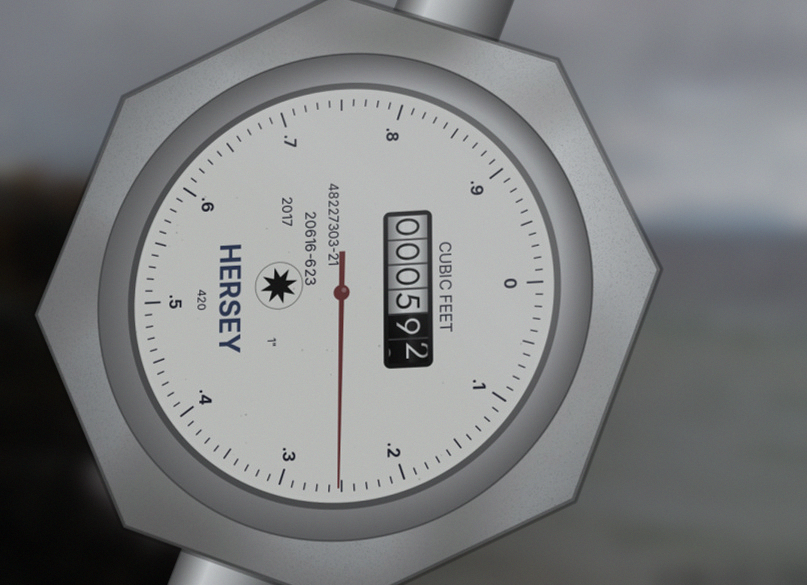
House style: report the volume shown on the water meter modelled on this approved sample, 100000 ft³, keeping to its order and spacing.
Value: 592.25 ft³
